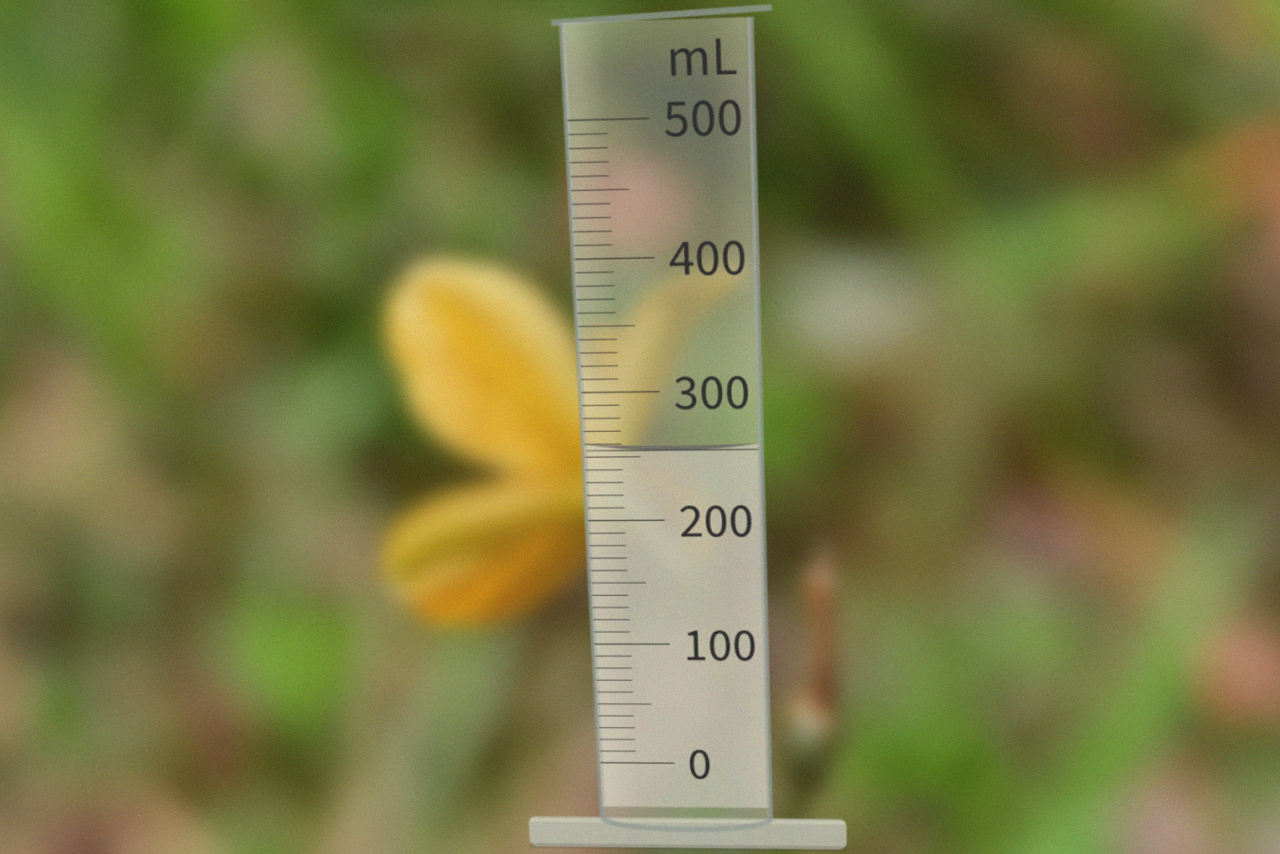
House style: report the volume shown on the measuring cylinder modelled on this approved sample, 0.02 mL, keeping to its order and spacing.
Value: 255 mL
